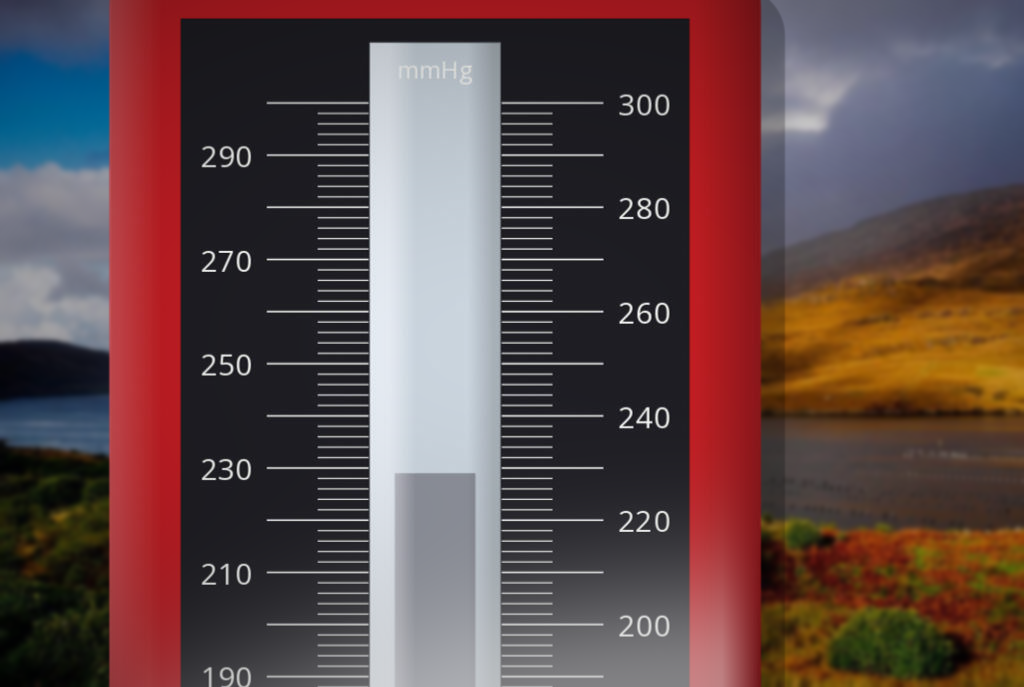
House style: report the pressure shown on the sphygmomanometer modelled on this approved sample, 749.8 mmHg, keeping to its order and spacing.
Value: 229 mmHg
